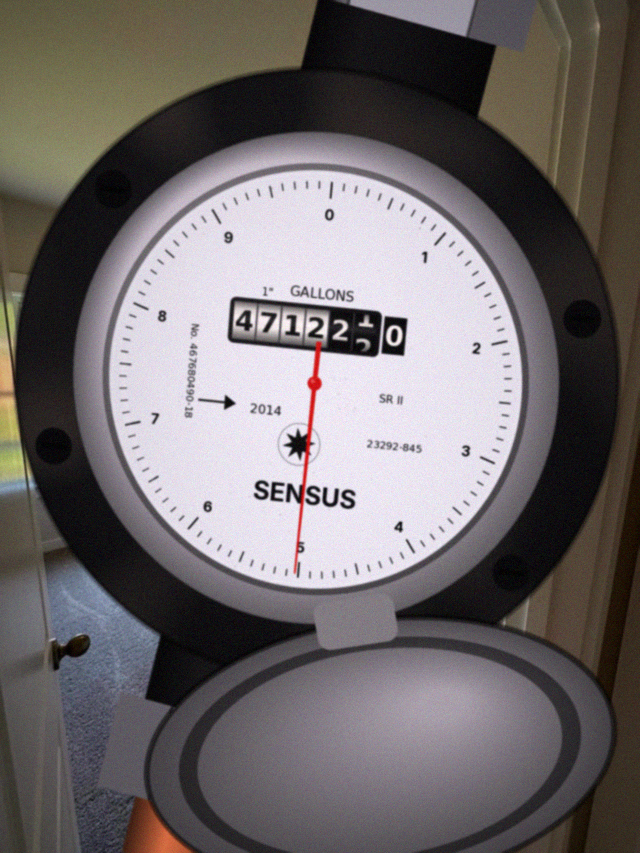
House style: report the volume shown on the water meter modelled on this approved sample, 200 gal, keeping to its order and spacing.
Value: 4712215.0 gal
